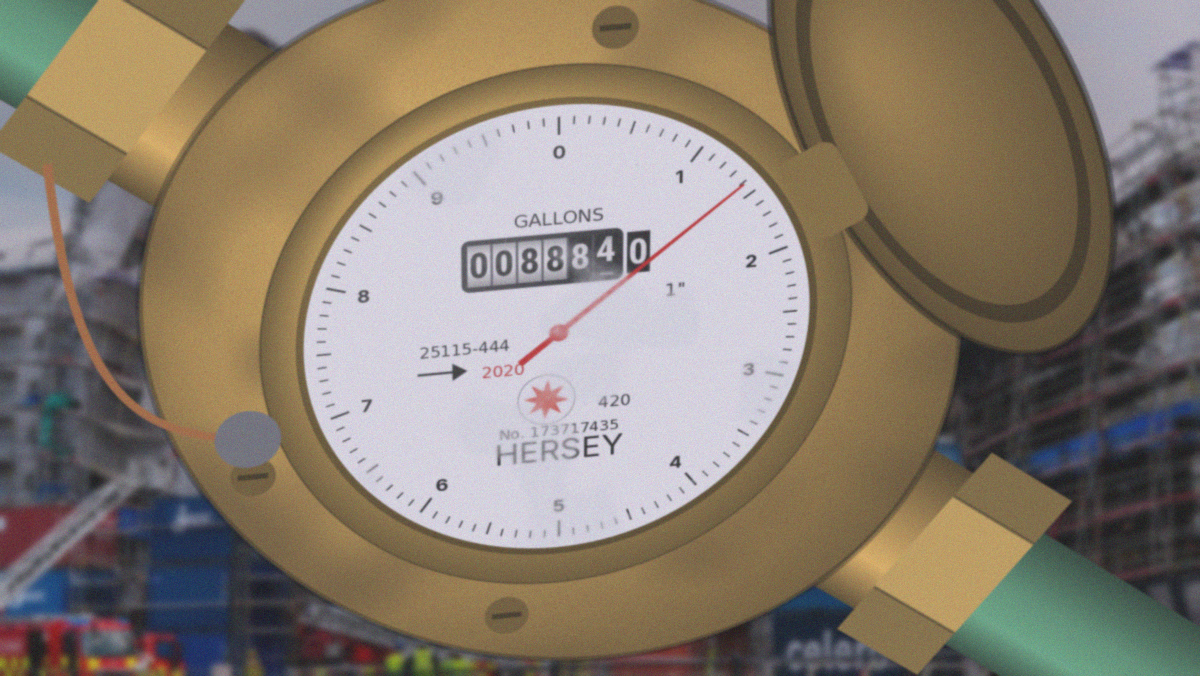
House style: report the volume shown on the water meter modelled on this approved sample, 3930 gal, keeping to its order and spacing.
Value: 88841.4 gal
